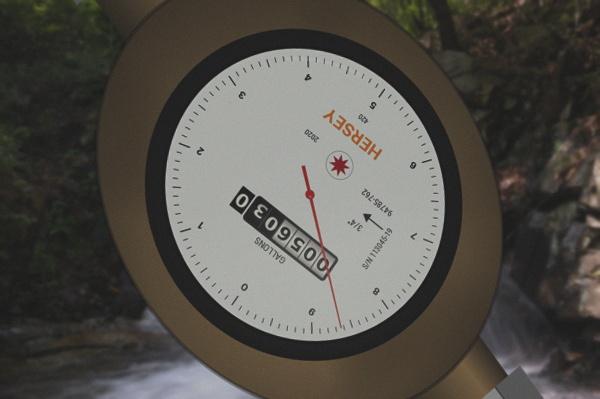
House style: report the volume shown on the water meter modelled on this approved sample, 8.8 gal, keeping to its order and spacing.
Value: 56028.6 gal
